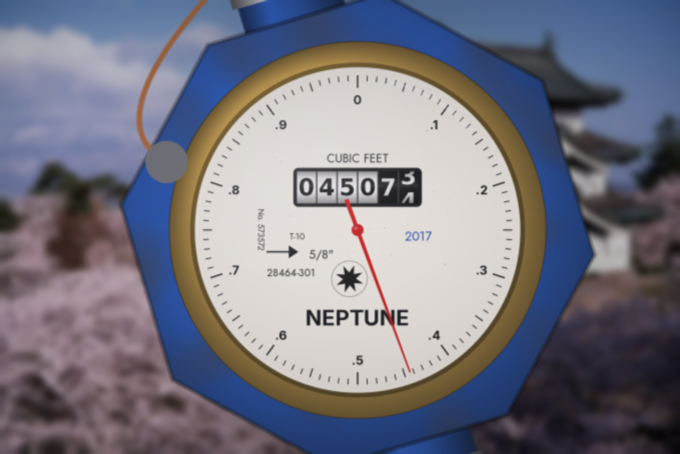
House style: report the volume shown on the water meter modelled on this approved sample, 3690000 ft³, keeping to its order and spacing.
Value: 45073.44 ft³
